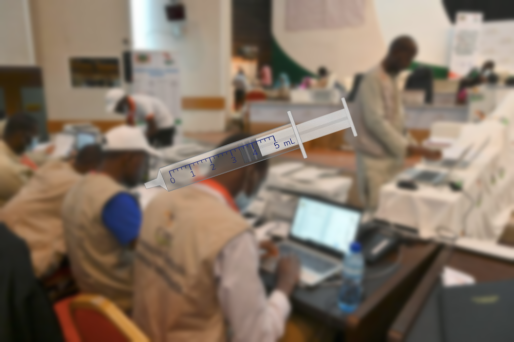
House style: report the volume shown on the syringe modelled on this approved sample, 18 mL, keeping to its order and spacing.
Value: 3.4 mL
